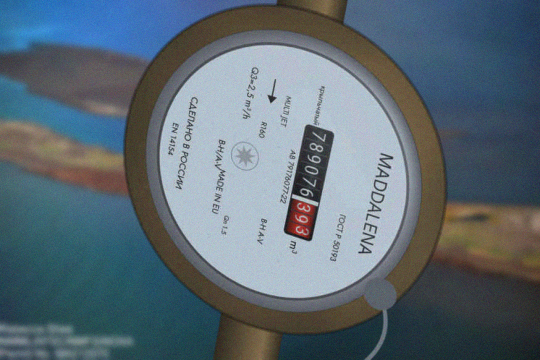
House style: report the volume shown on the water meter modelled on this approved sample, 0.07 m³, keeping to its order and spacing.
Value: 789076.393 m³
